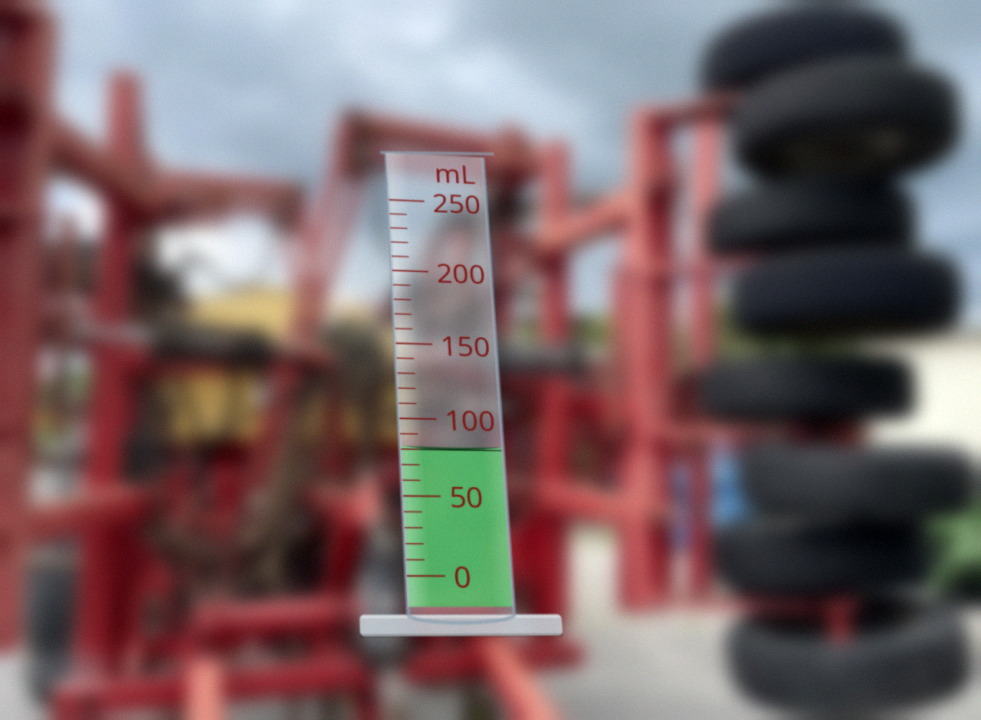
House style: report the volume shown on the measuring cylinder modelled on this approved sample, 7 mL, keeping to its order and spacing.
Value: 80 mL
